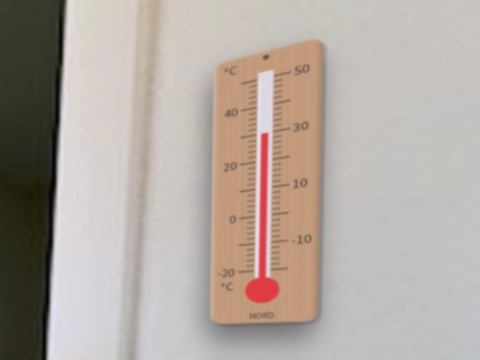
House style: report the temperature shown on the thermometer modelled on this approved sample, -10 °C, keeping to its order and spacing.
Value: 30 °C
